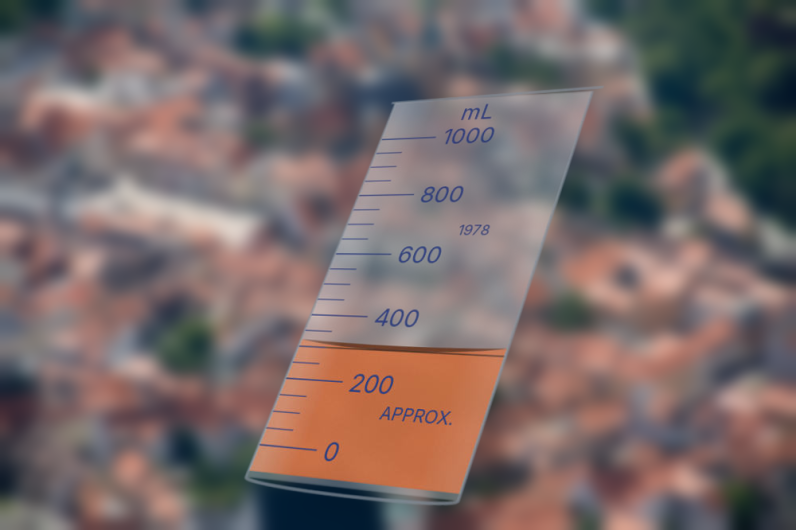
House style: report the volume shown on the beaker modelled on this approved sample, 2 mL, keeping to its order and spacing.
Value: 300 mL
